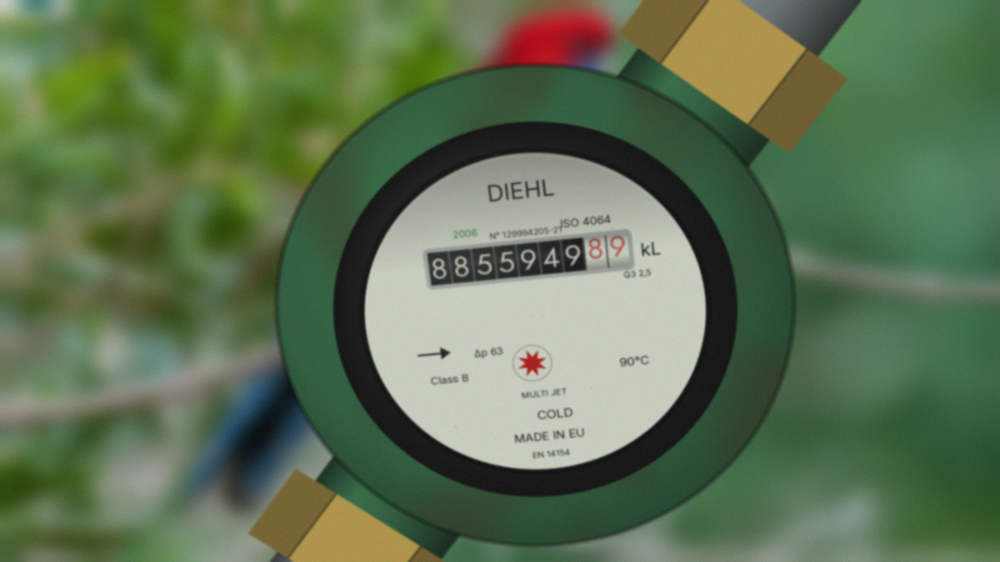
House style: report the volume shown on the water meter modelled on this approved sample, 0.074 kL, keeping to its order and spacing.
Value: 8855949.89 kL
